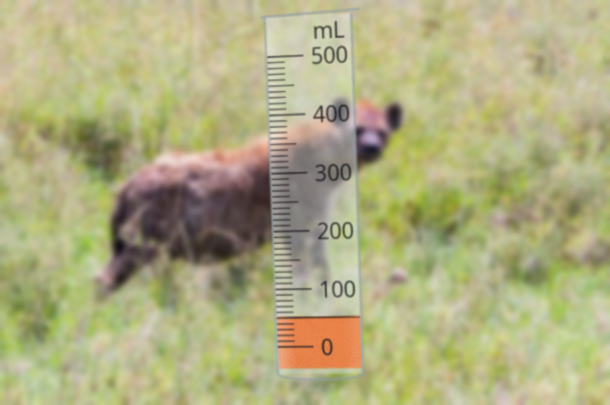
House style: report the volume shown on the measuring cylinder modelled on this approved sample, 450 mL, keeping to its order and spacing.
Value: 50 mL
